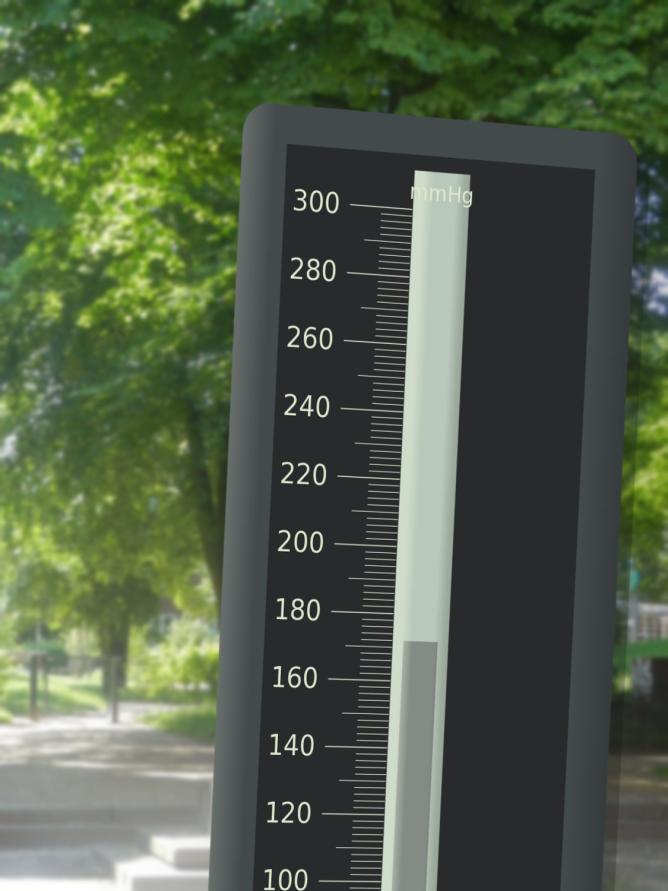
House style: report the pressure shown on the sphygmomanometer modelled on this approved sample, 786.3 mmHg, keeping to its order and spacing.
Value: 172 mmHg
